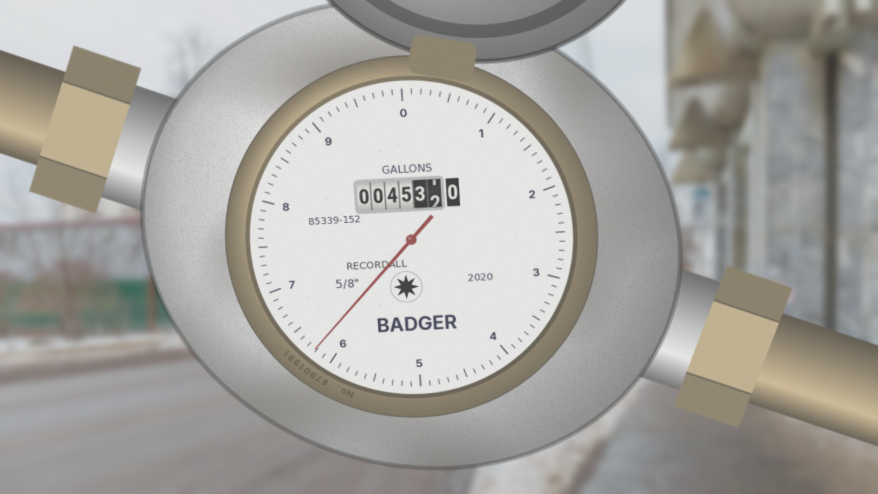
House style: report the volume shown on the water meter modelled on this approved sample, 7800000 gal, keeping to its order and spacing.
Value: 45316.2 gal
